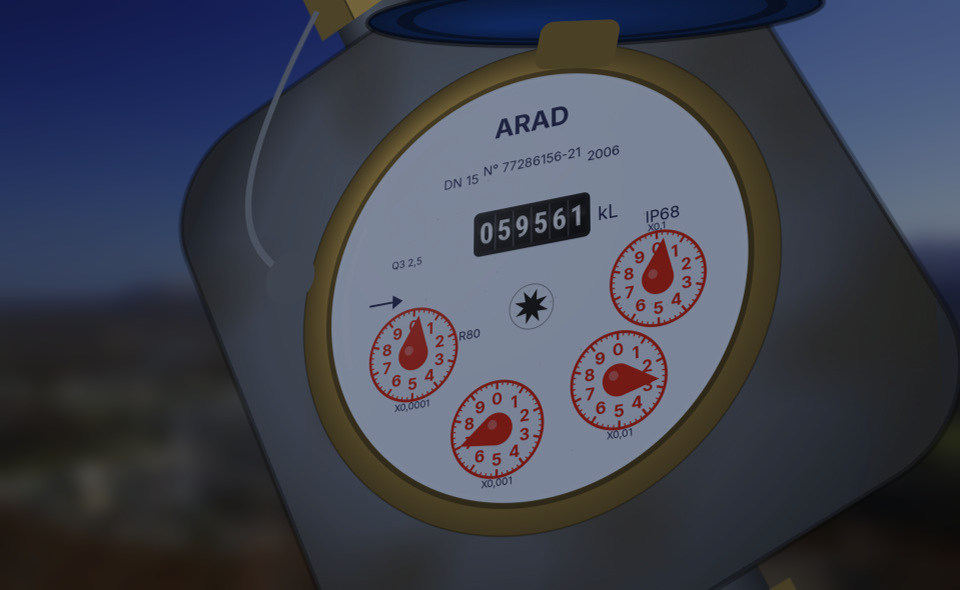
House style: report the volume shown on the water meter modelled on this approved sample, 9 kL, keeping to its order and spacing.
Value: 59561.0270 kL
